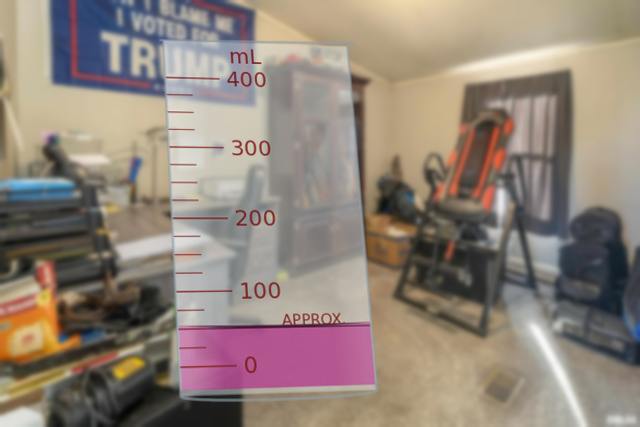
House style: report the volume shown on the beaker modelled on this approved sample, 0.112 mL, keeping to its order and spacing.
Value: 50 mL
